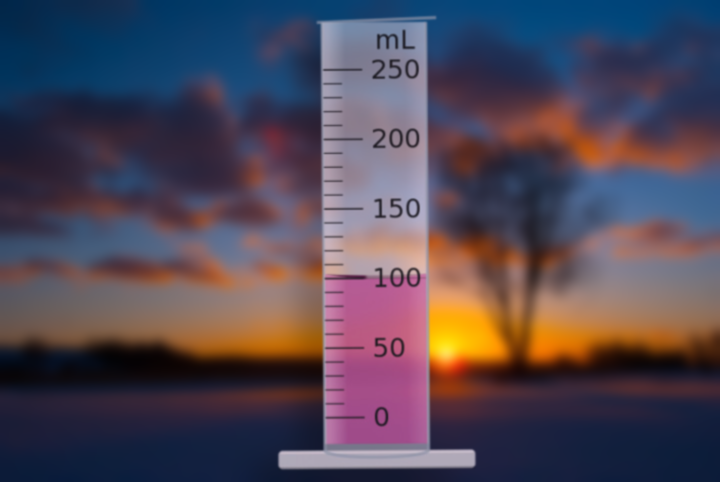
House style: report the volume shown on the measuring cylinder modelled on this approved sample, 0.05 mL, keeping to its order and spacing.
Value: 100 mL
